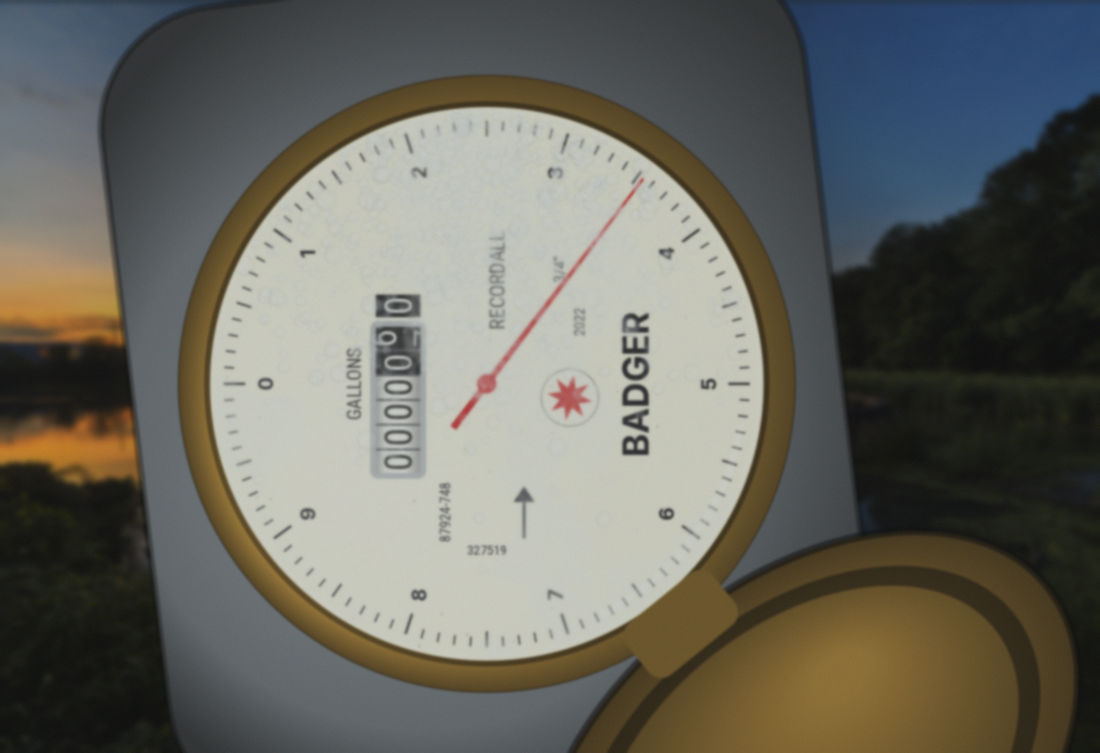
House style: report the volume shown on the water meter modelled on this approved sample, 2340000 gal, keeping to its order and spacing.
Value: 63.5 gal
